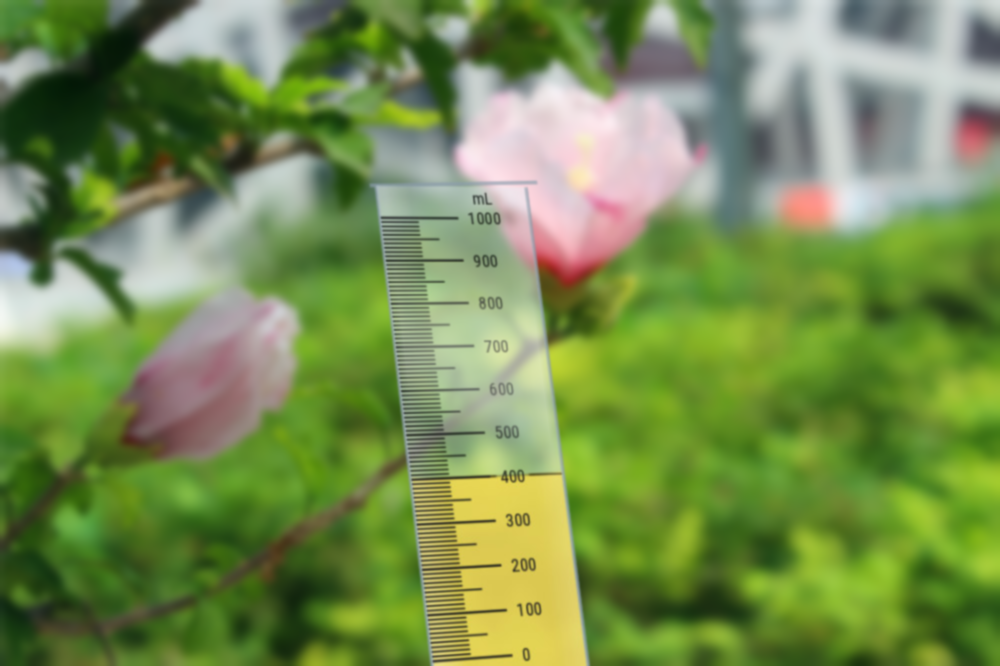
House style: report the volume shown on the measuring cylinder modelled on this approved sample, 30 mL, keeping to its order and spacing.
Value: 400 mL
